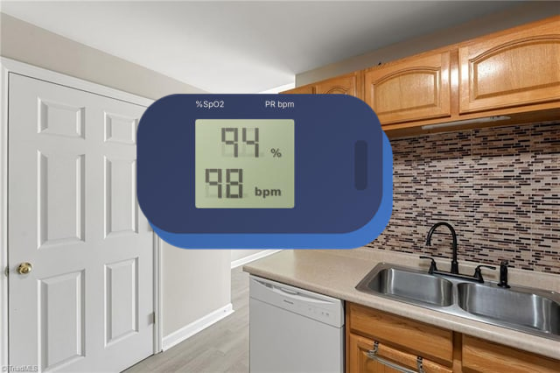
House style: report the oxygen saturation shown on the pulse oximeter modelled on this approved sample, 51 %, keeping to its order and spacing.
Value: 94 %
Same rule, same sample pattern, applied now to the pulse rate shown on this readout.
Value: 98 bpm
